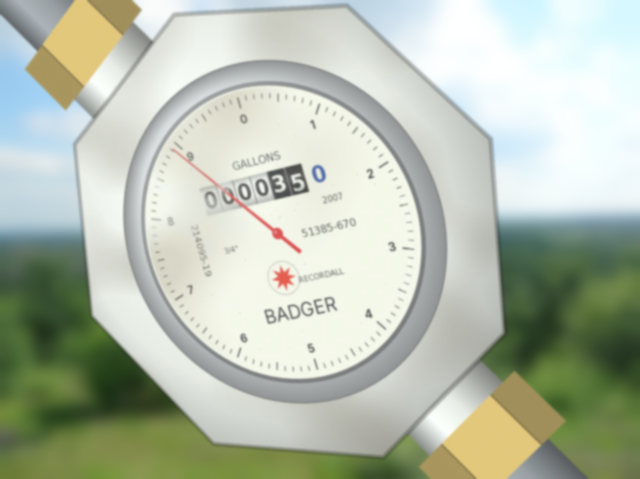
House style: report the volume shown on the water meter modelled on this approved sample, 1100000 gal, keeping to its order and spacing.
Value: 348.9 gal
